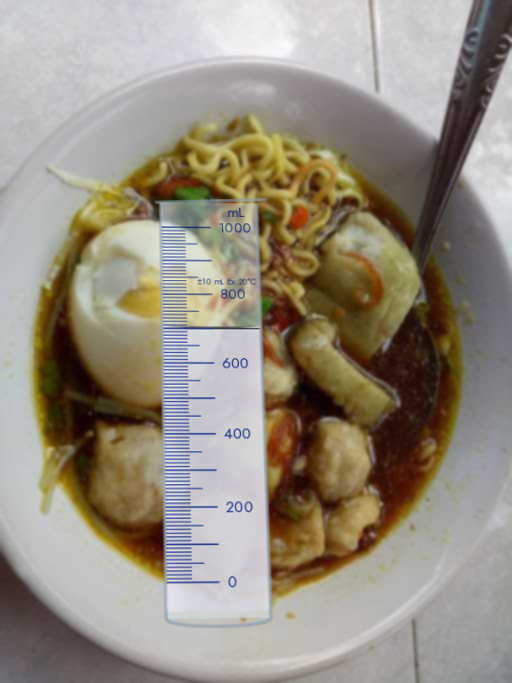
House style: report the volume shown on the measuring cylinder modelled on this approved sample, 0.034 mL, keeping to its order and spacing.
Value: 700 mL
